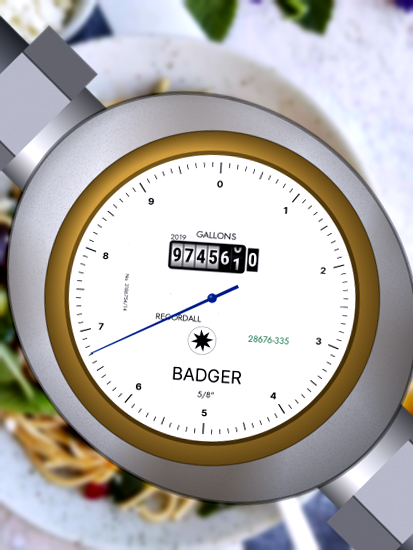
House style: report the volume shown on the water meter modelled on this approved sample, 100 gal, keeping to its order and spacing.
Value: 9745606.7 gal
